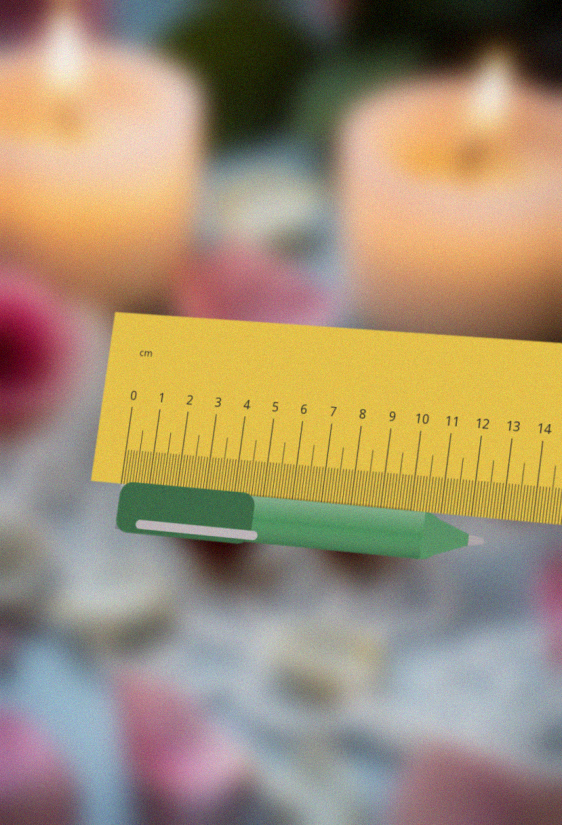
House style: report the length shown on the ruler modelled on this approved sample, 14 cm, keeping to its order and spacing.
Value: 12.5 cm
